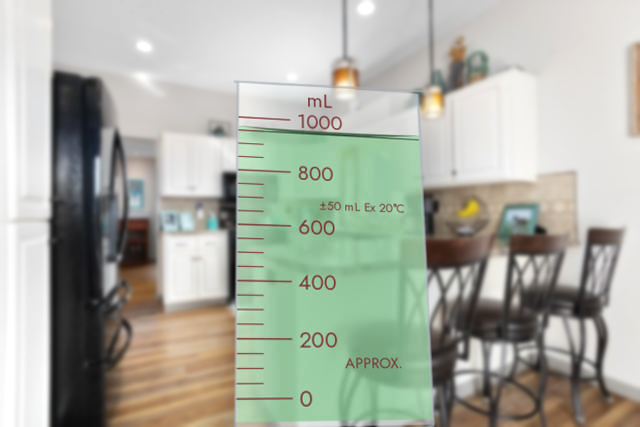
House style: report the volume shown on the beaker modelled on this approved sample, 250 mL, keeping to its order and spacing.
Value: 950 mL
